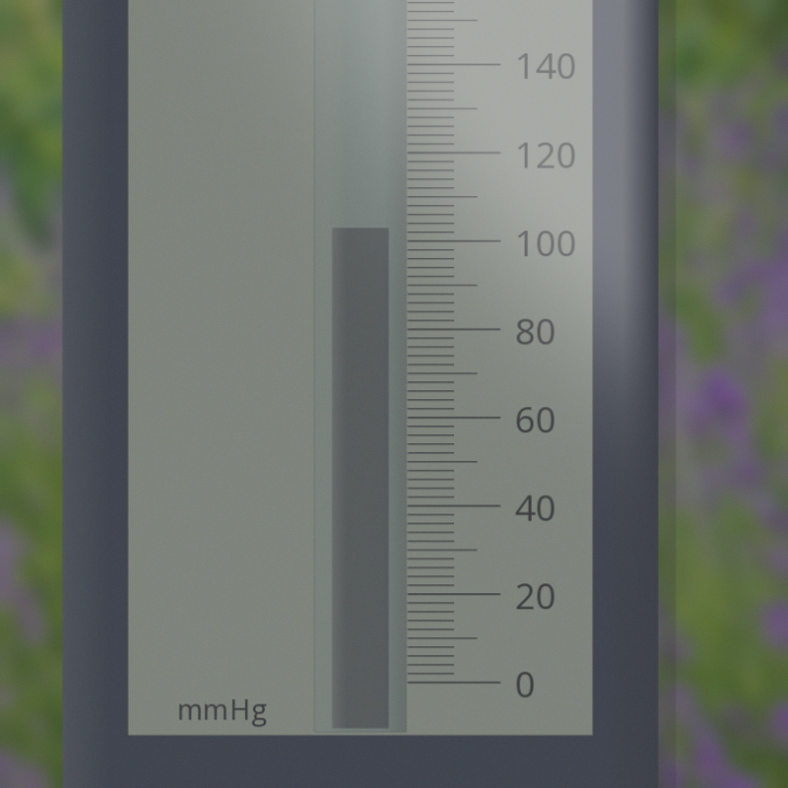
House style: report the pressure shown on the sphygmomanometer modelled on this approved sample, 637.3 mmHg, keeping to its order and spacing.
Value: 103 mmHg
